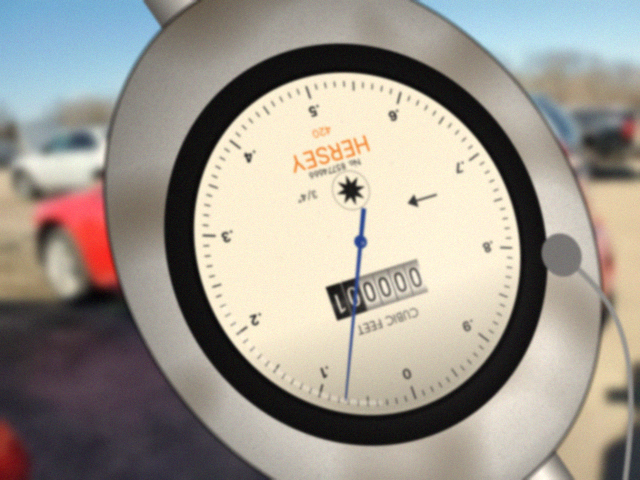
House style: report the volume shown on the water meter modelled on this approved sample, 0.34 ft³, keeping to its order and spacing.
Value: 1.07 ft³
